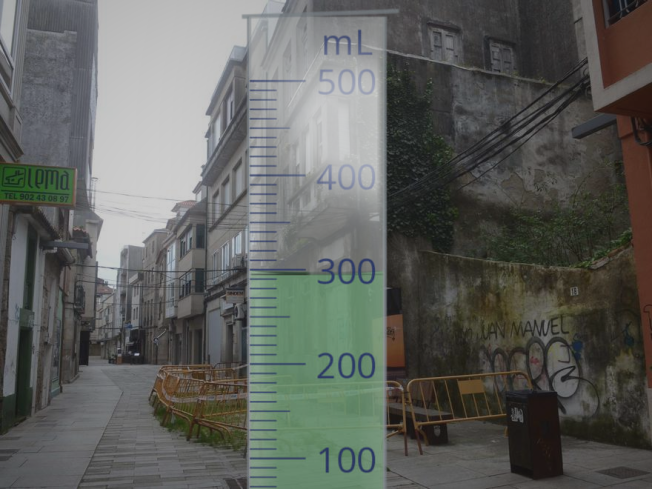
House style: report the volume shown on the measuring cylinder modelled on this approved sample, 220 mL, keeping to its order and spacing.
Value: 295 mL
